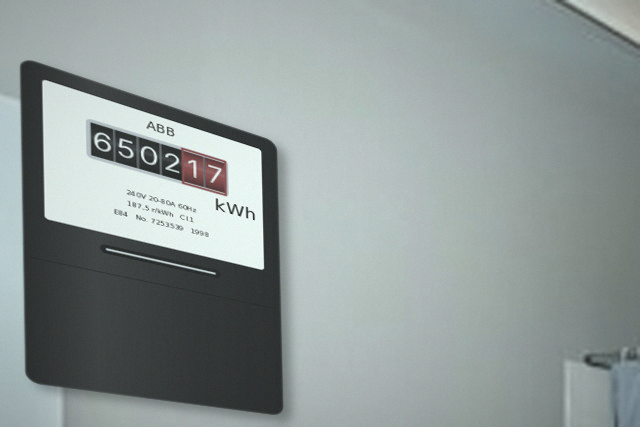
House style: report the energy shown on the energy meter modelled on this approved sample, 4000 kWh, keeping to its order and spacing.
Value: 6502.17 kWh
